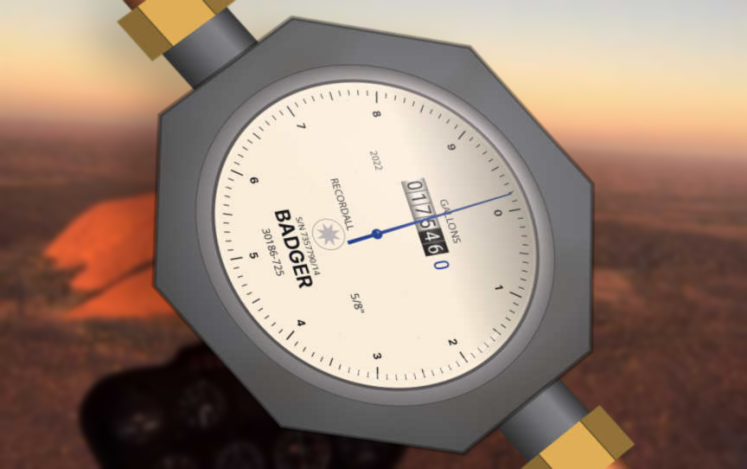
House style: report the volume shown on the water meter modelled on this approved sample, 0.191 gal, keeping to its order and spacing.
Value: 175459.8 gal
